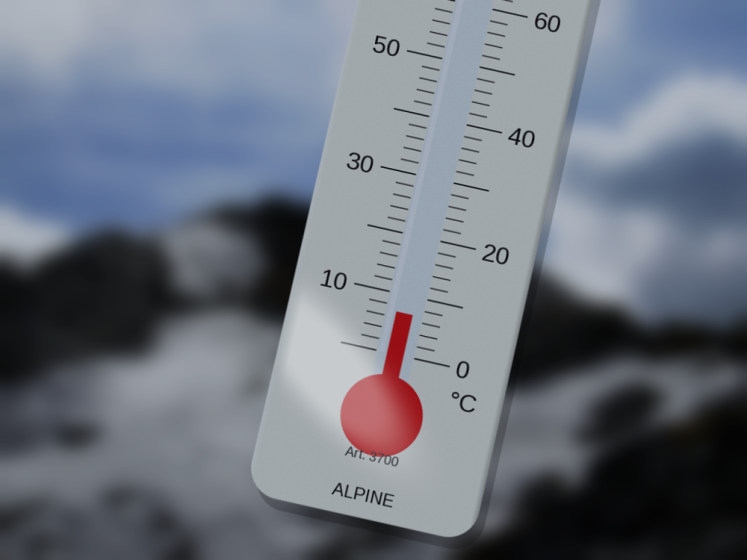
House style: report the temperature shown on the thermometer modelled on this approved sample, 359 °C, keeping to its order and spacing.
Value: 7 °C
